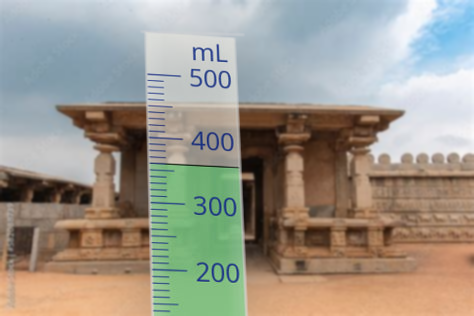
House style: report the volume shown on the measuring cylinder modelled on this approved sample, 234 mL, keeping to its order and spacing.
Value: 360 mL
